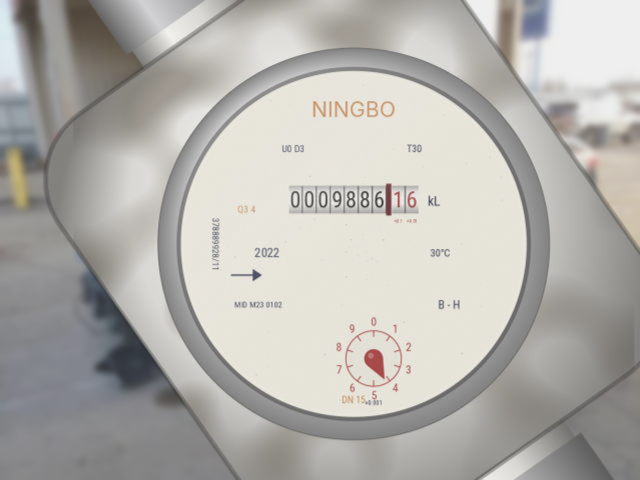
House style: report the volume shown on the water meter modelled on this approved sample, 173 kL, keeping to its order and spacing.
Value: 9886.164 kL
